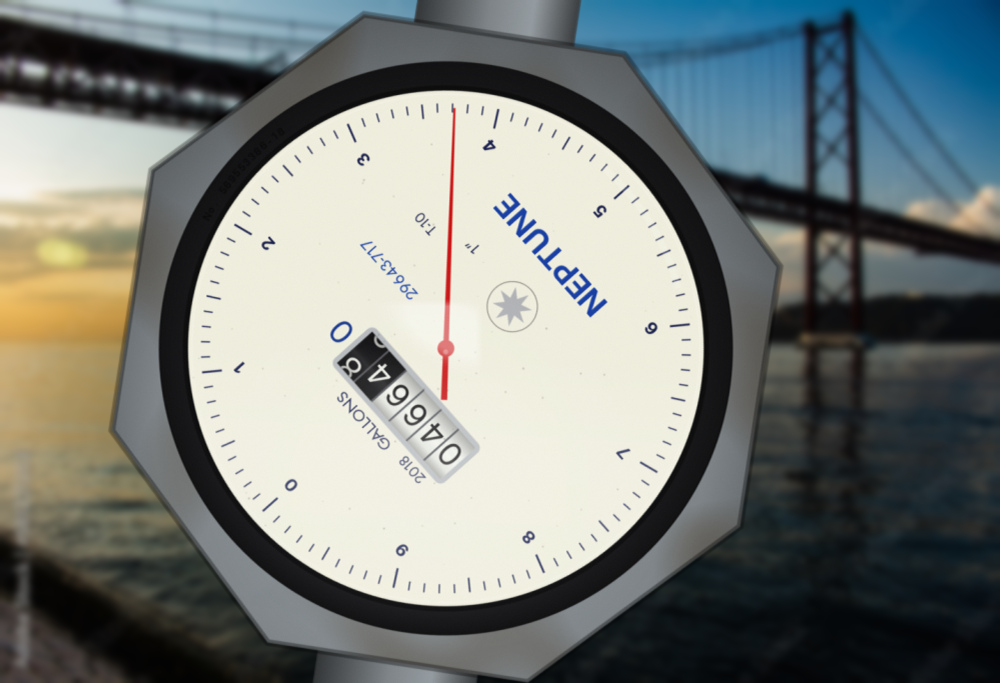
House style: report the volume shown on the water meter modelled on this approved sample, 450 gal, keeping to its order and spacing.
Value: 466483.7 gal
